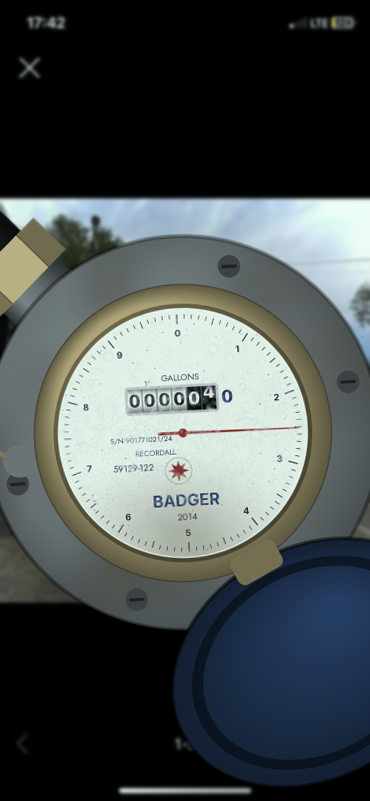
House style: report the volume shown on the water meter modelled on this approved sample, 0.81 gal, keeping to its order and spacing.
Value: 42.5 gal
